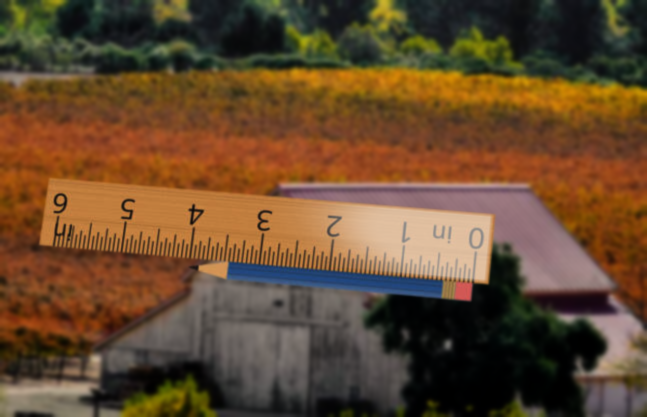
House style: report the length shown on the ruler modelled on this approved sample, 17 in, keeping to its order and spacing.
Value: 4 in
